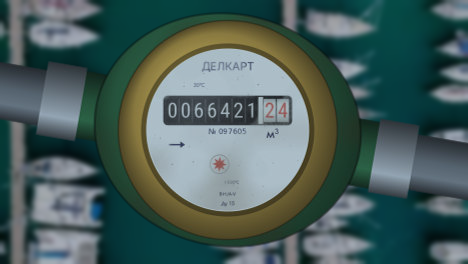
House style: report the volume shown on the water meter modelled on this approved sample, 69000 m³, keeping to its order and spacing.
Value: 66421.24 m³
